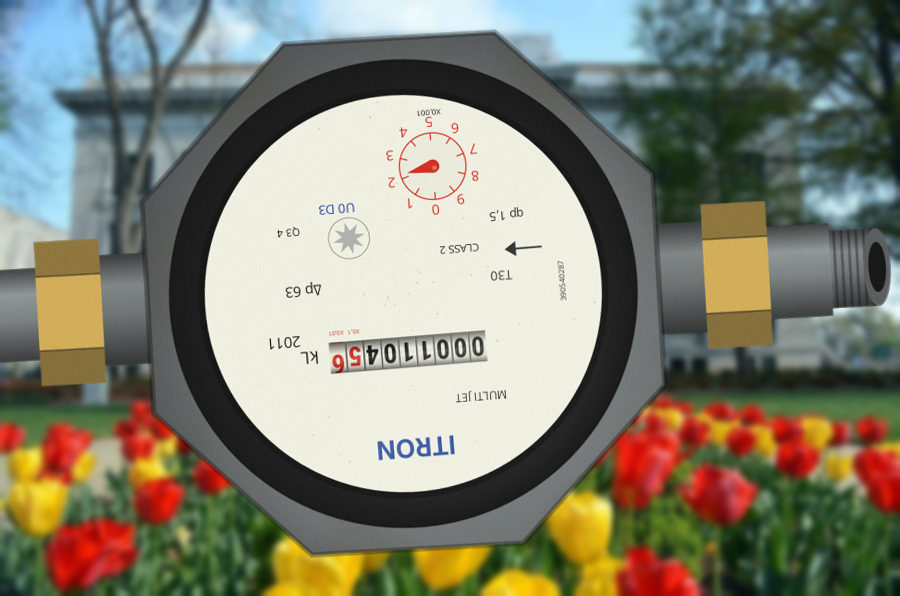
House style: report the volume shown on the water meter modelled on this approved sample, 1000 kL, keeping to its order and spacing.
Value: 1104.562 kL
